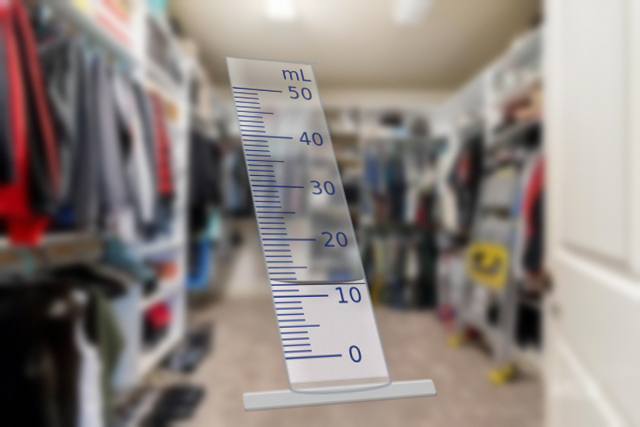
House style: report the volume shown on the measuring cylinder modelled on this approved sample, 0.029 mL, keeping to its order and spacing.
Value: 12 mL
